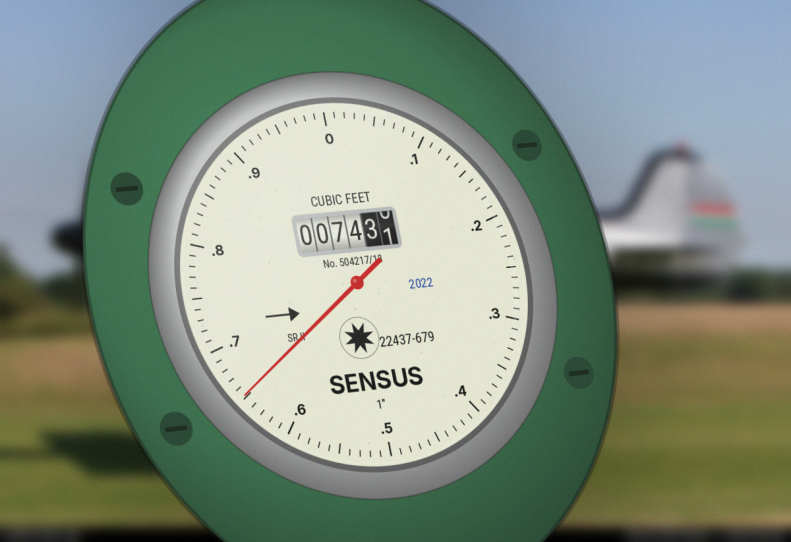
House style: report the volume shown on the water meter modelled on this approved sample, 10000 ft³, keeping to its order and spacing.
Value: 7430.65 ft³
